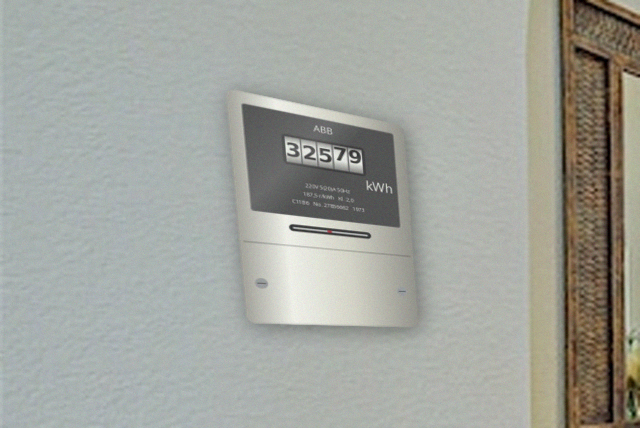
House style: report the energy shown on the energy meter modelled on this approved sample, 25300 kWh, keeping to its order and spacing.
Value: 32579 kWh
